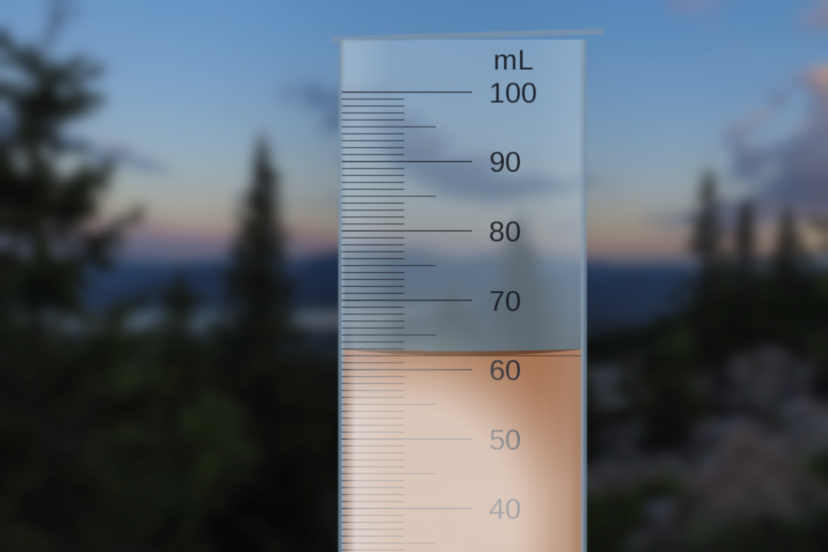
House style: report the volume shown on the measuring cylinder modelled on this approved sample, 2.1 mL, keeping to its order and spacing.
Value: 62 mL
